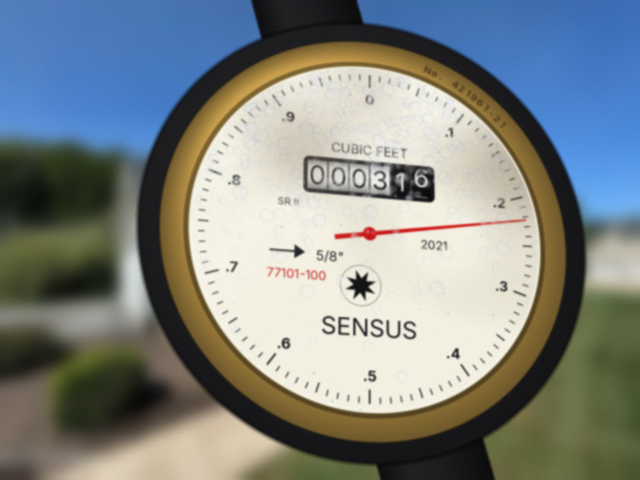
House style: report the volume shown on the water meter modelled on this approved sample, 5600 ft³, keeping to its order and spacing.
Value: 316.22 ft³
